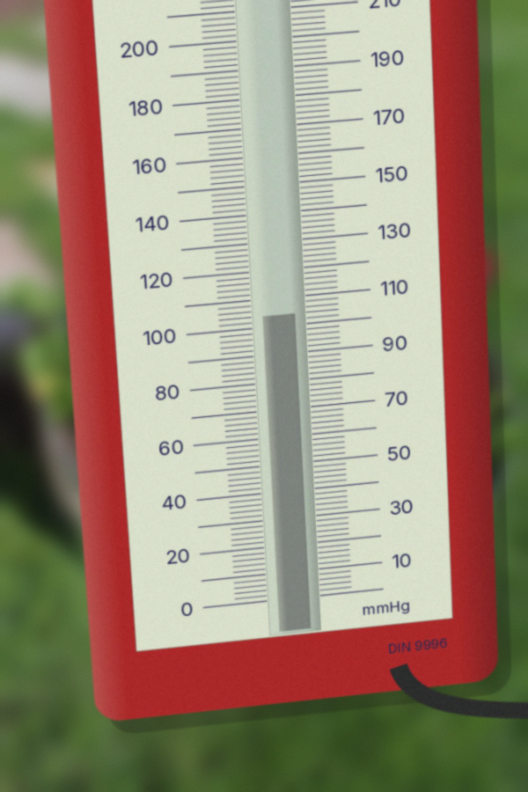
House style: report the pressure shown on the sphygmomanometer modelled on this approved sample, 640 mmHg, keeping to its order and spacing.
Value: 104 mmHg
